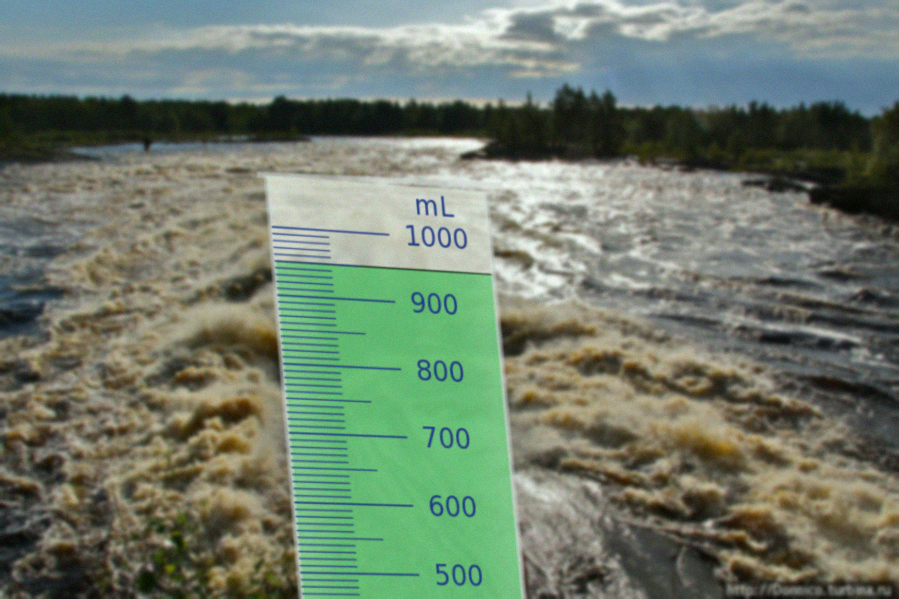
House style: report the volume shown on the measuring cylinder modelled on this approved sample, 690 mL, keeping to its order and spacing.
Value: 950 mL
